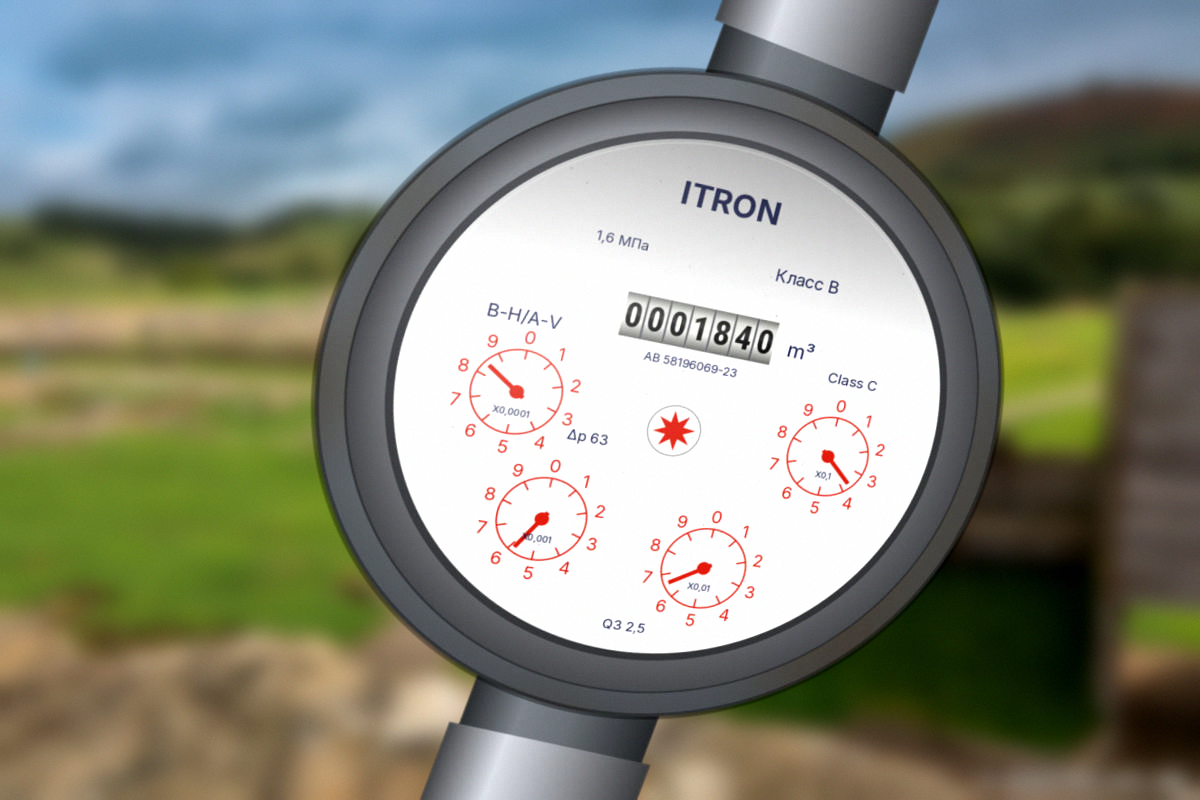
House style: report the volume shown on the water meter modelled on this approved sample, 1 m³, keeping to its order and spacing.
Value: 1840.3658 m³
